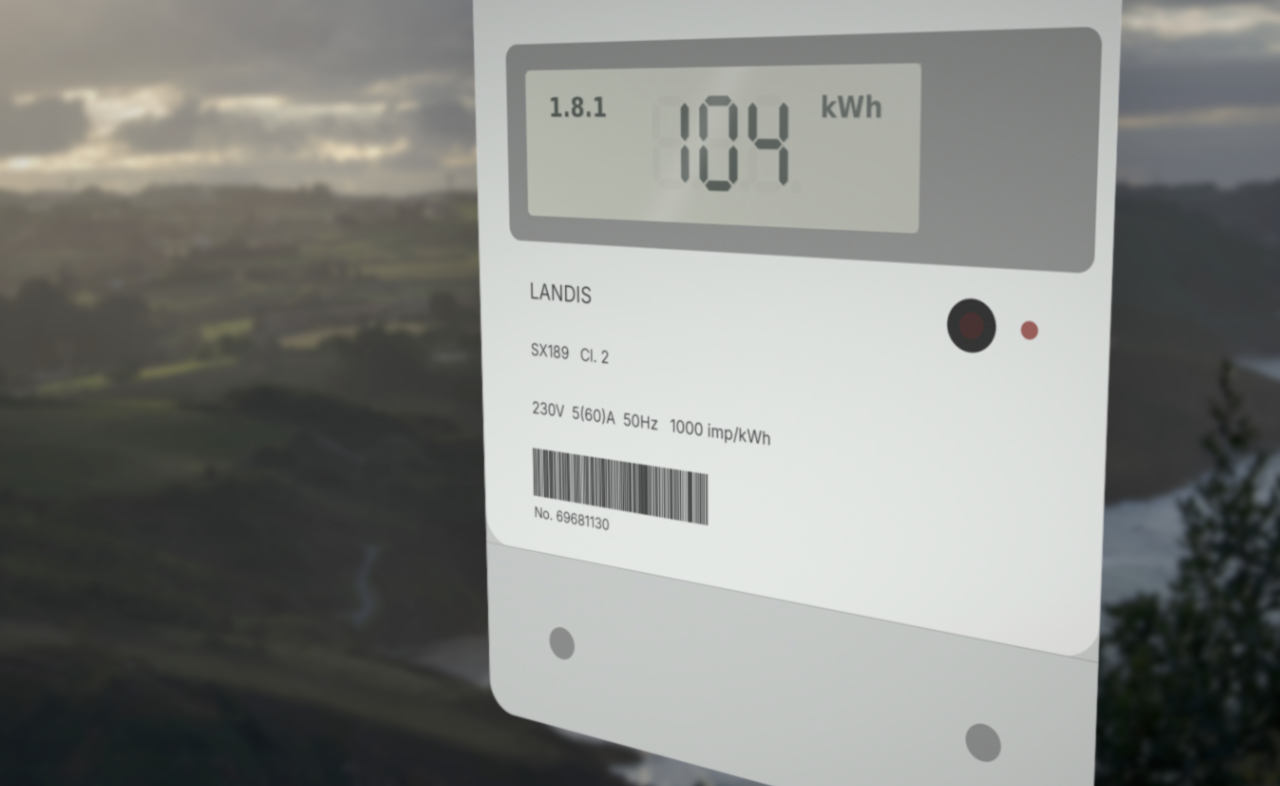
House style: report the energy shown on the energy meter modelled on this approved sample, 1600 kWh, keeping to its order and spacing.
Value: 104 kWh
